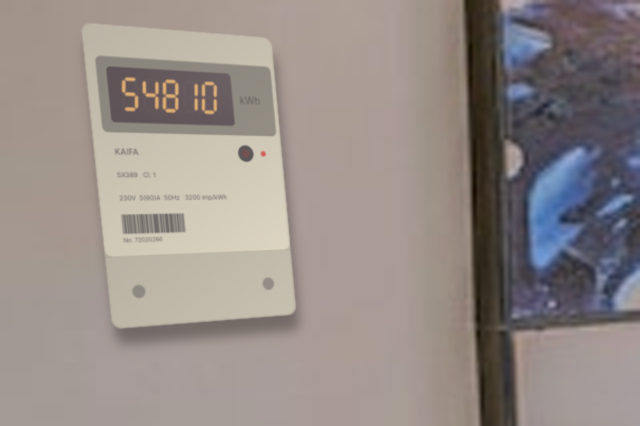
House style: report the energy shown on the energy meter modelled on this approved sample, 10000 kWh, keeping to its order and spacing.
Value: 54810 kWh
